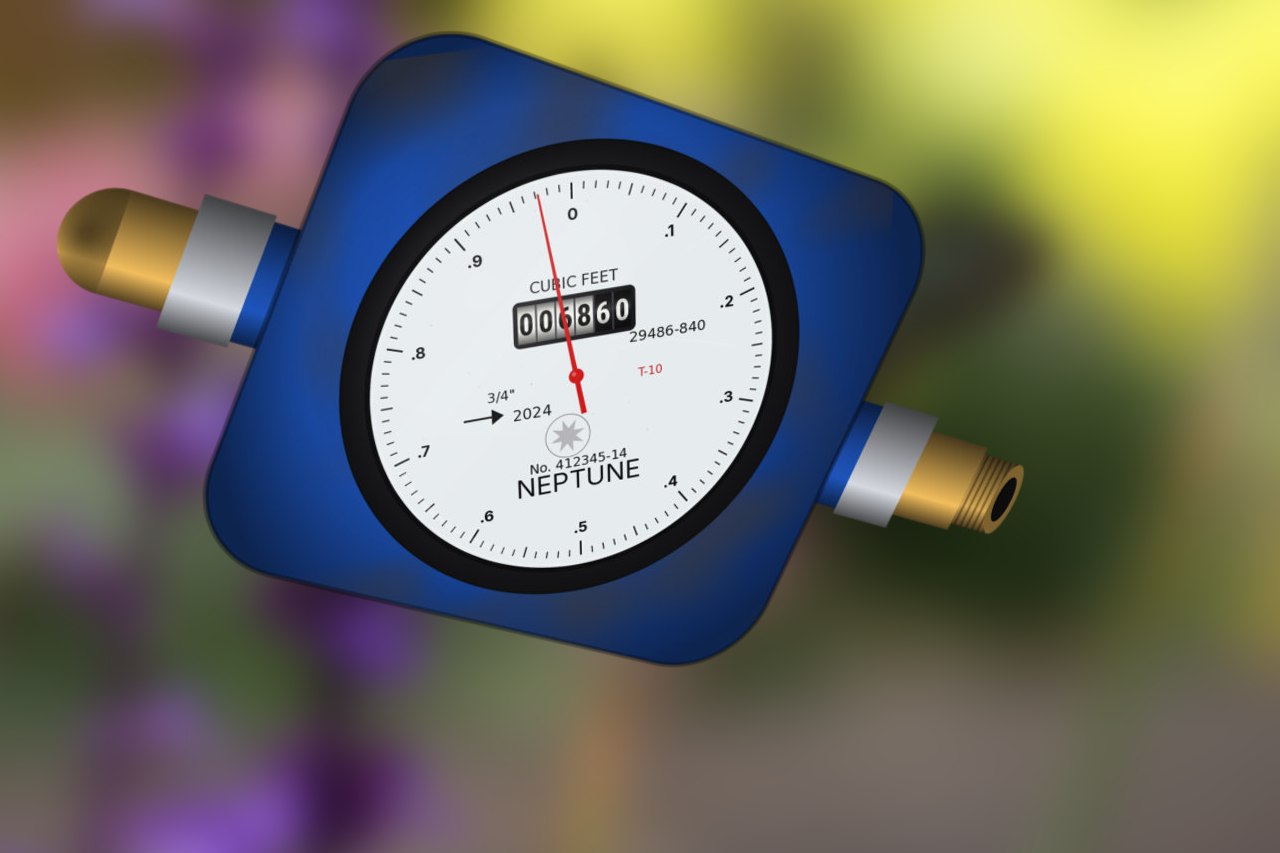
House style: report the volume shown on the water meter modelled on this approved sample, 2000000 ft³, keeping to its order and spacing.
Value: 6859.97 ft³
